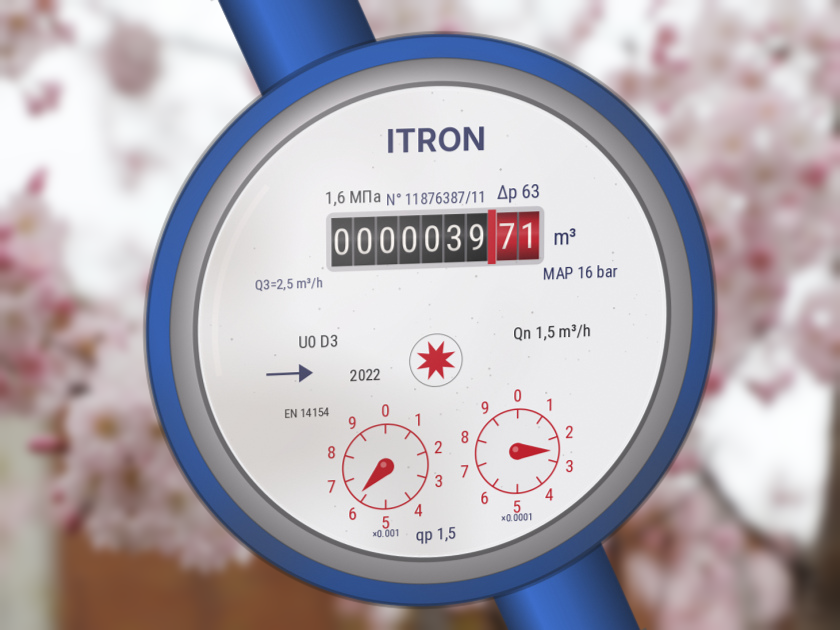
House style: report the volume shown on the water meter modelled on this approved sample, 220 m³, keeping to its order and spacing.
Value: 39.7162 m³
